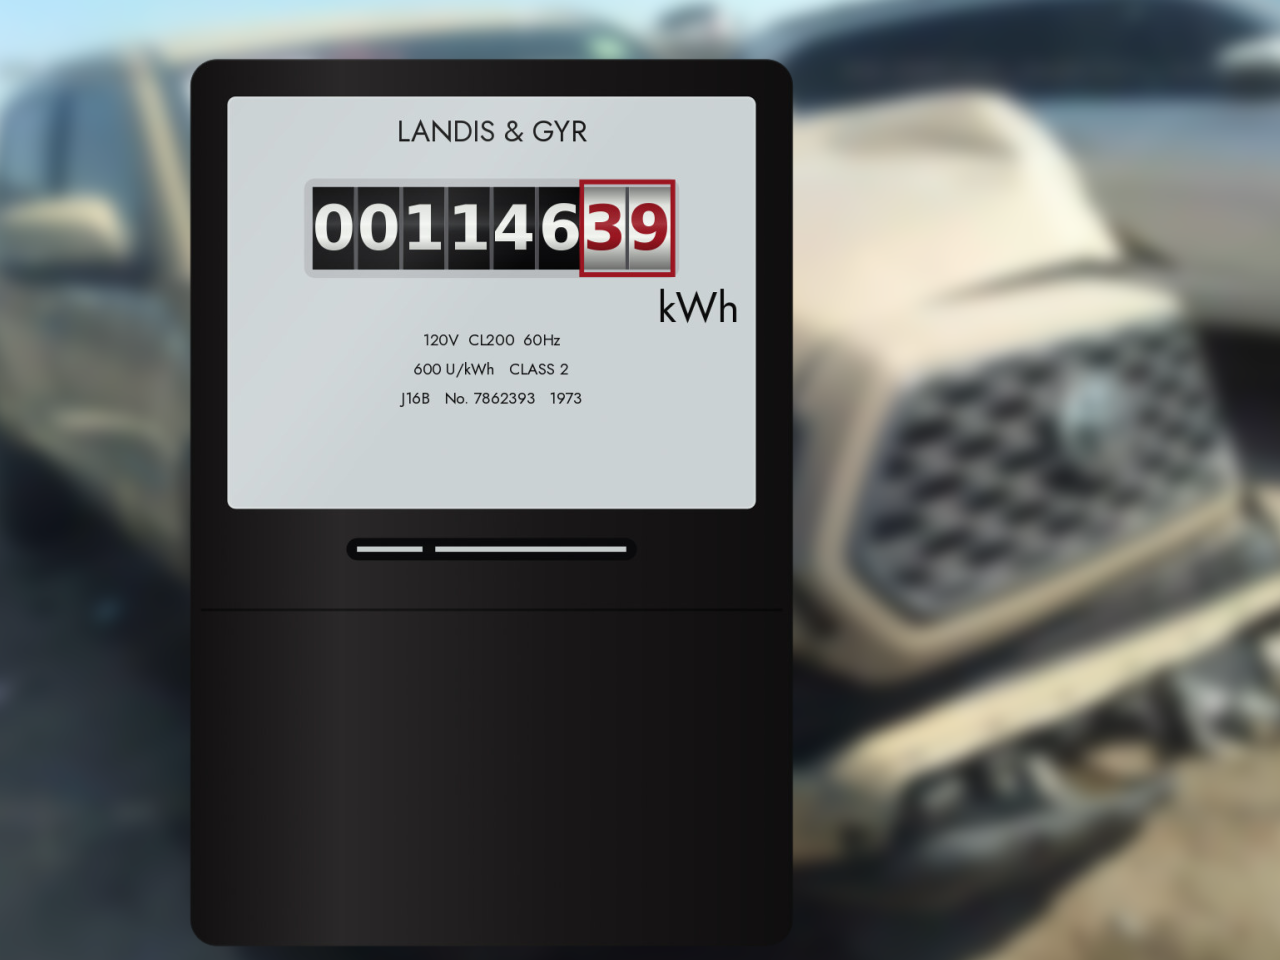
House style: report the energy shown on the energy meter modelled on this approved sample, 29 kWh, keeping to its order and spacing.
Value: 1146.39 kWh
